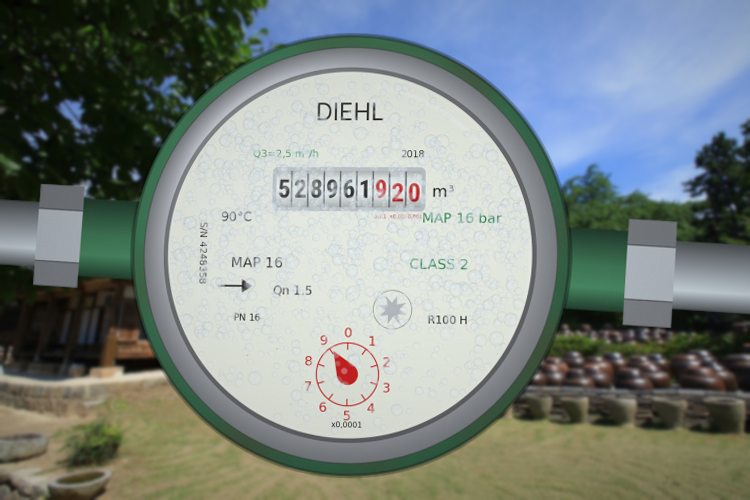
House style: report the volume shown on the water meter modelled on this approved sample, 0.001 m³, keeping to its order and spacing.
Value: 528961.9199 m³
